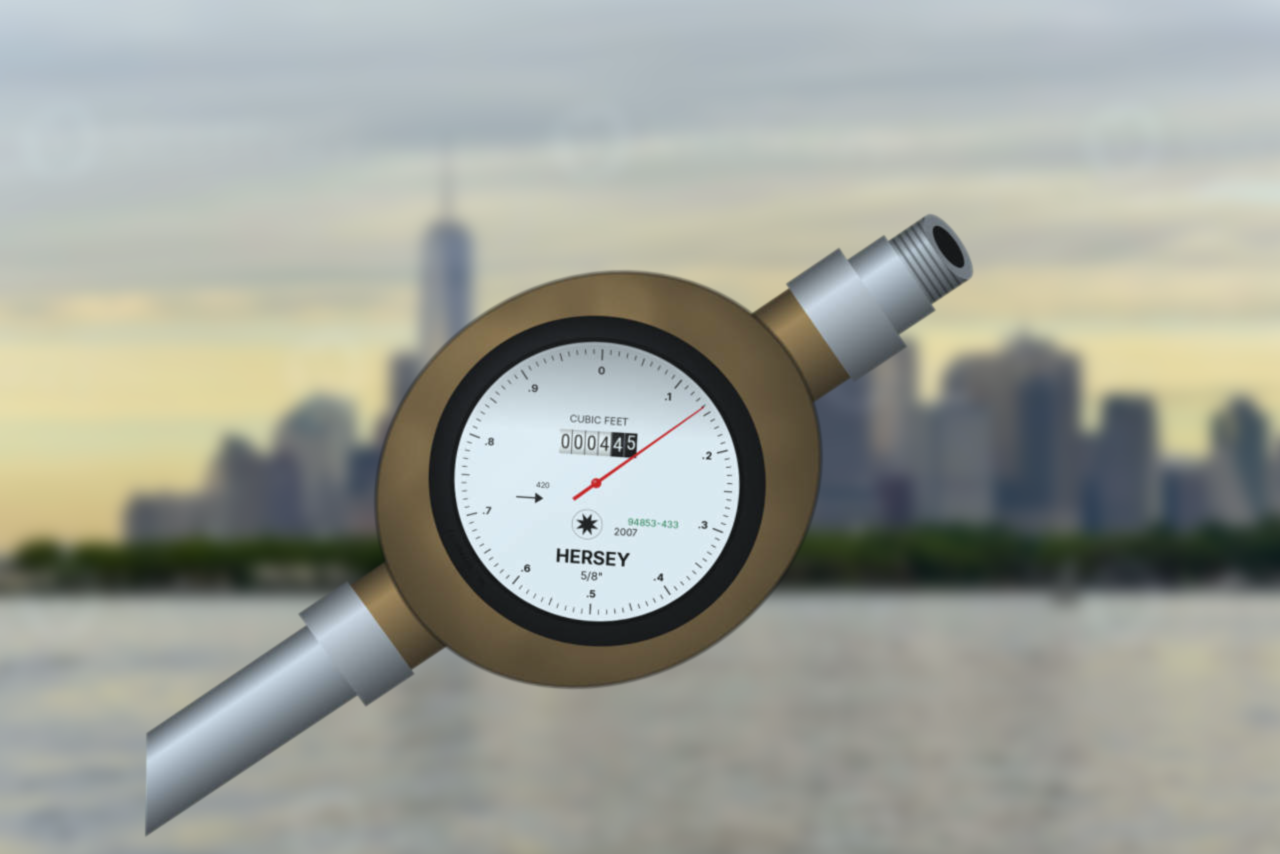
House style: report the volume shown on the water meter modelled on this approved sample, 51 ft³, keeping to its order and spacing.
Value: 445.14 ft³
